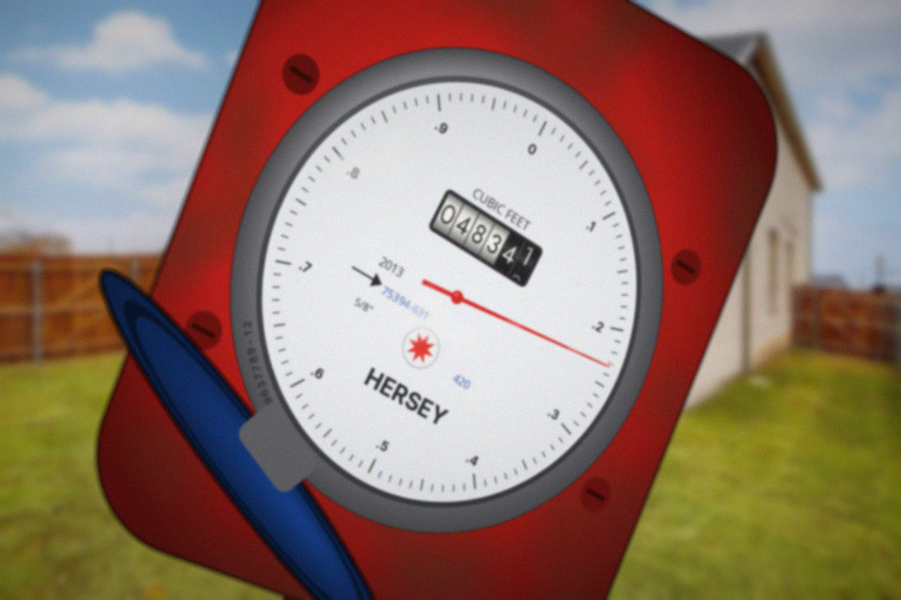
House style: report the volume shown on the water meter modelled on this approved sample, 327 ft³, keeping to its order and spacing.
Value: 48341.23 ft³
